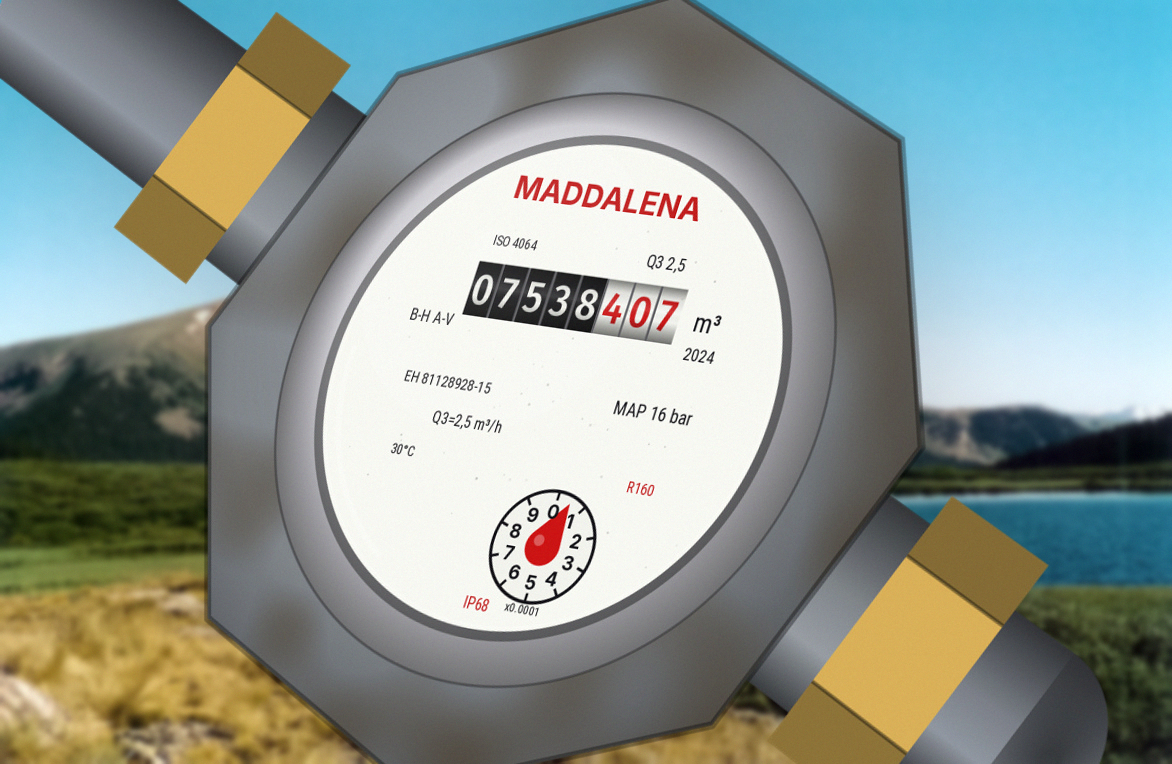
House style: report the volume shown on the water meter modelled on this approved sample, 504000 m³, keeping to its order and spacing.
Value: 7538.4070 m³
